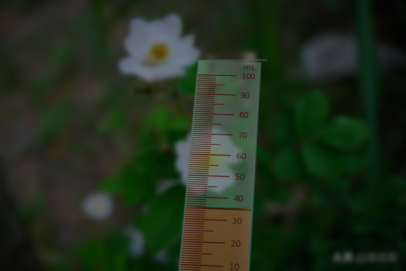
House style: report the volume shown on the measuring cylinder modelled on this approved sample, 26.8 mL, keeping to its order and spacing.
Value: 35 mL
